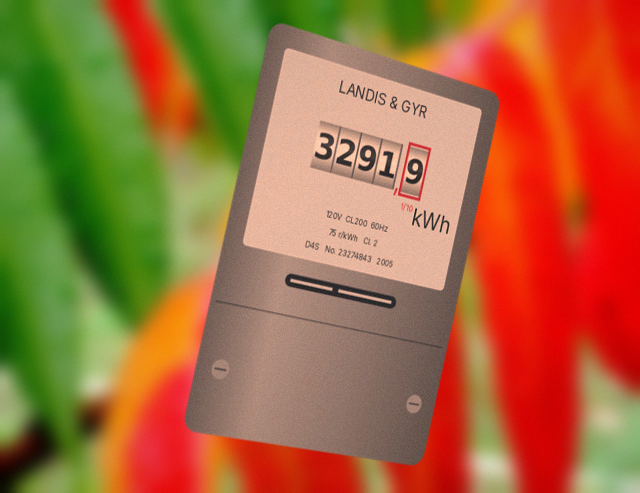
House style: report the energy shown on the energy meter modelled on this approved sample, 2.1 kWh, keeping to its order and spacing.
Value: 3291.9 kWh
